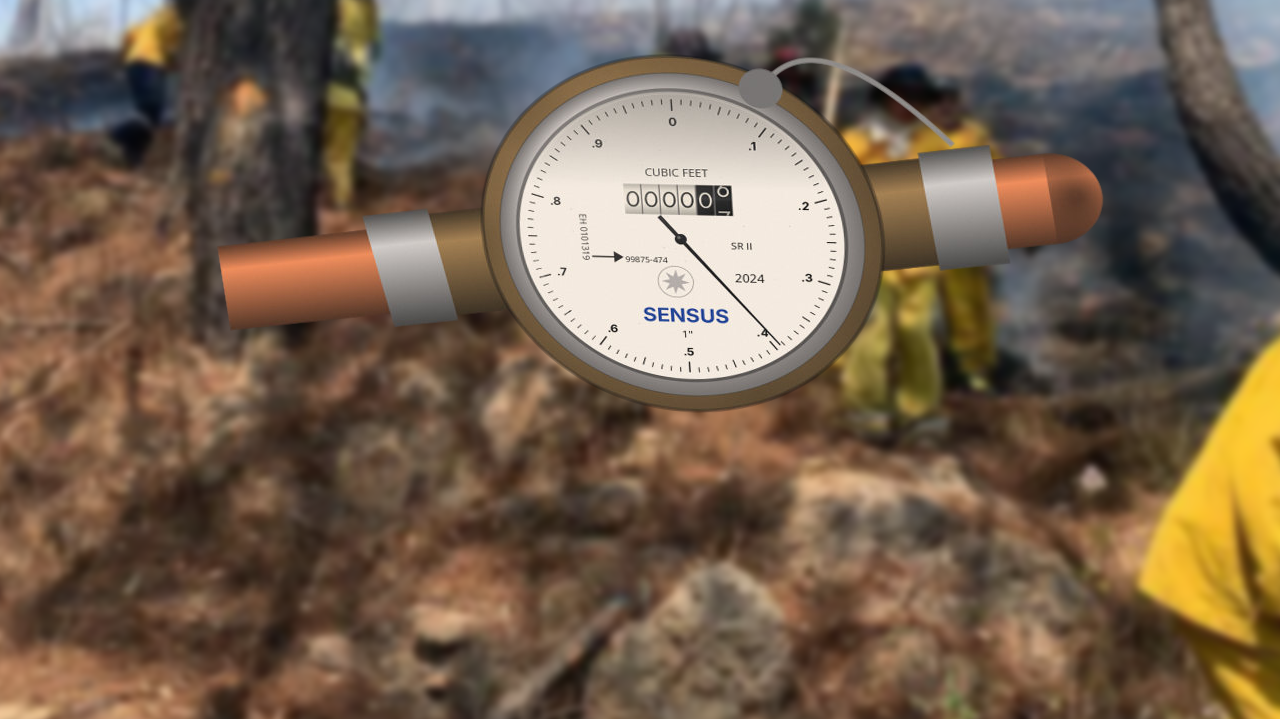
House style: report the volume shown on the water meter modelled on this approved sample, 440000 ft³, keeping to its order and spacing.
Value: 6.39 ft³
